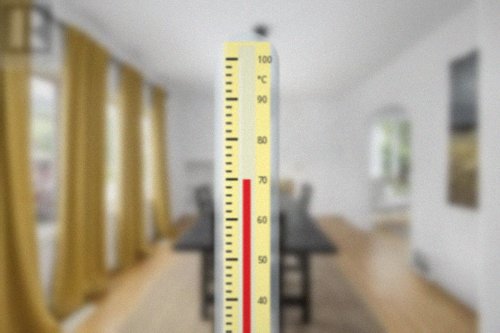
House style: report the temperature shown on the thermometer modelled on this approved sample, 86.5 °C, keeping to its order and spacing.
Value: 70 °C
